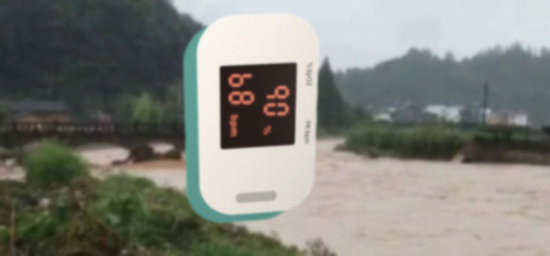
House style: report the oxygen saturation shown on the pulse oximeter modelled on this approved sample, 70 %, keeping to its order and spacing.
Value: 90 %
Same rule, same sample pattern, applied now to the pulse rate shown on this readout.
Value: 68 bpm
